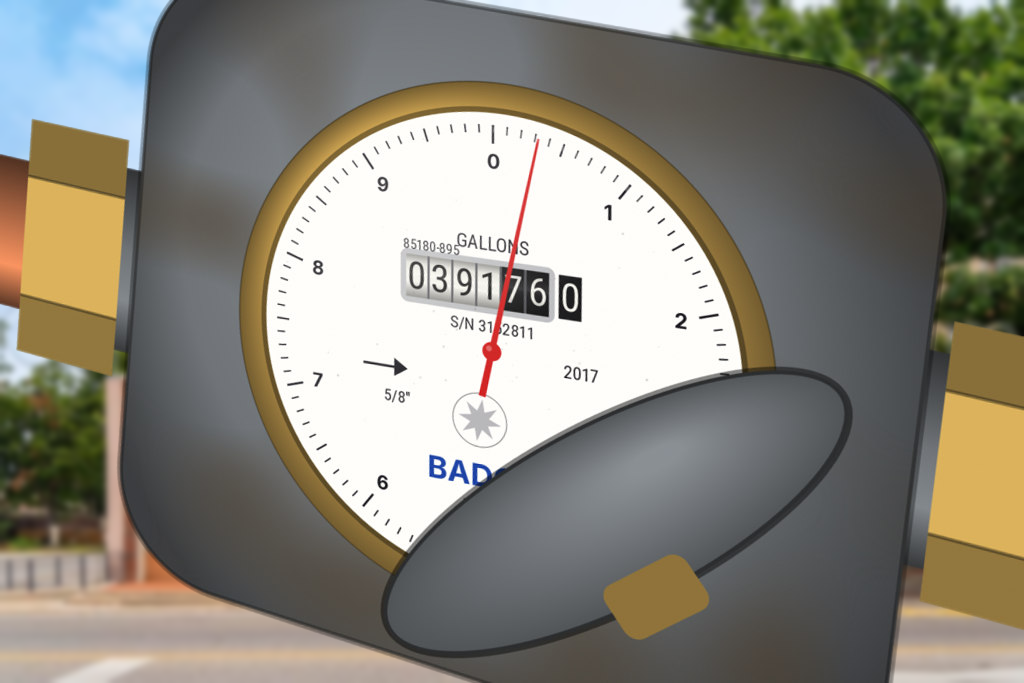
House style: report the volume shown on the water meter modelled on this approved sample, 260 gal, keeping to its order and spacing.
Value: 391760.3 gal
